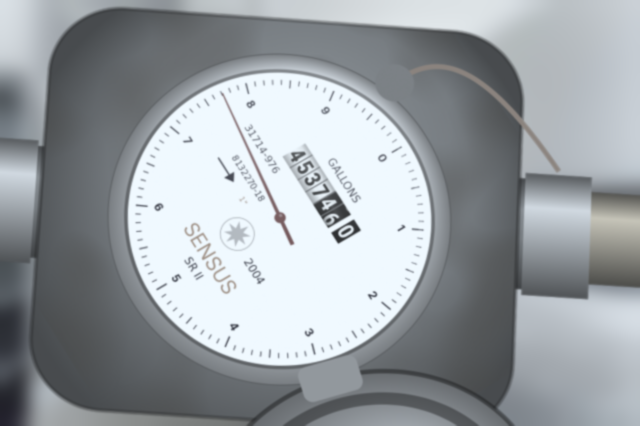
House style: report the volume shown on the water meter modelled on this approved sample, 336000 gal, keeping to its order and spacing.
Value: 4537457.7 gal
